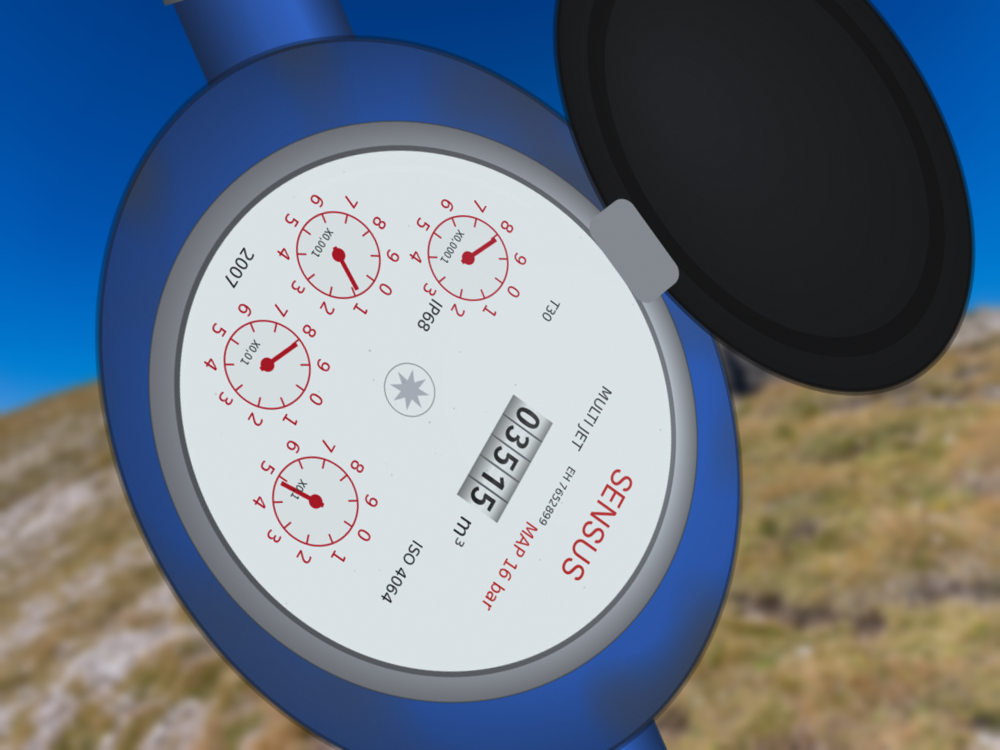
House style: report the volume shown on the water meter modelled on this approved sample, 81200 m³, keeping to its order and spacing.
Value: 3515.4808 m³
